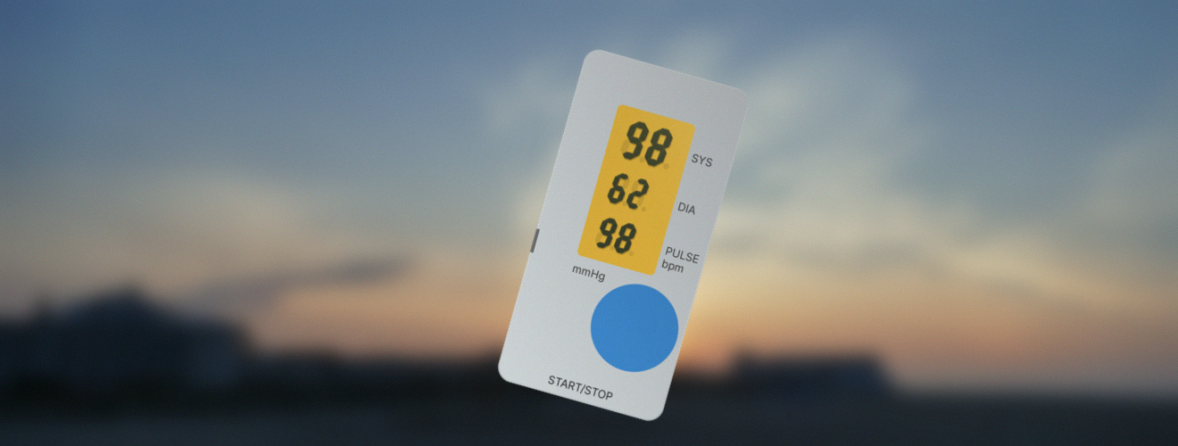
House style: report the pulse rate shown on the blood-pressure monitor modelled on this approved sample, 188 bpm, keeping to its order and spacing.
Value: 98 bpm
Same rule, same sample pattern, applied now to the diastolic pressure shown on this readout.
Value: 62 mmHg
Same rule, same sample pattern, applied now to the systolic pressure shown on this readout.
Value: 98 mmHg
